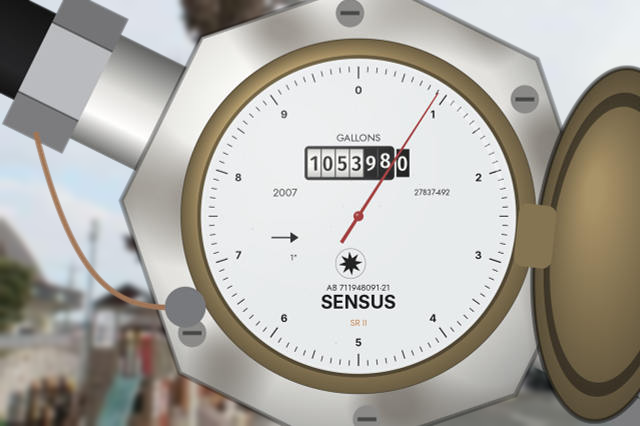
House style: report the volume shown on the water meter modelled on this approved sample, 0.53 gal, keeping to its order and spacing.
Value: 1053980.9 gal
